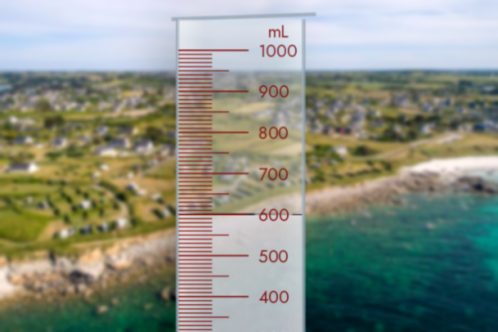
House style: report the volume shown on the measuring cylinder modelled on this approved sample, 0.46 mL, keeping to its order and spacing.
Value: 600 mL
